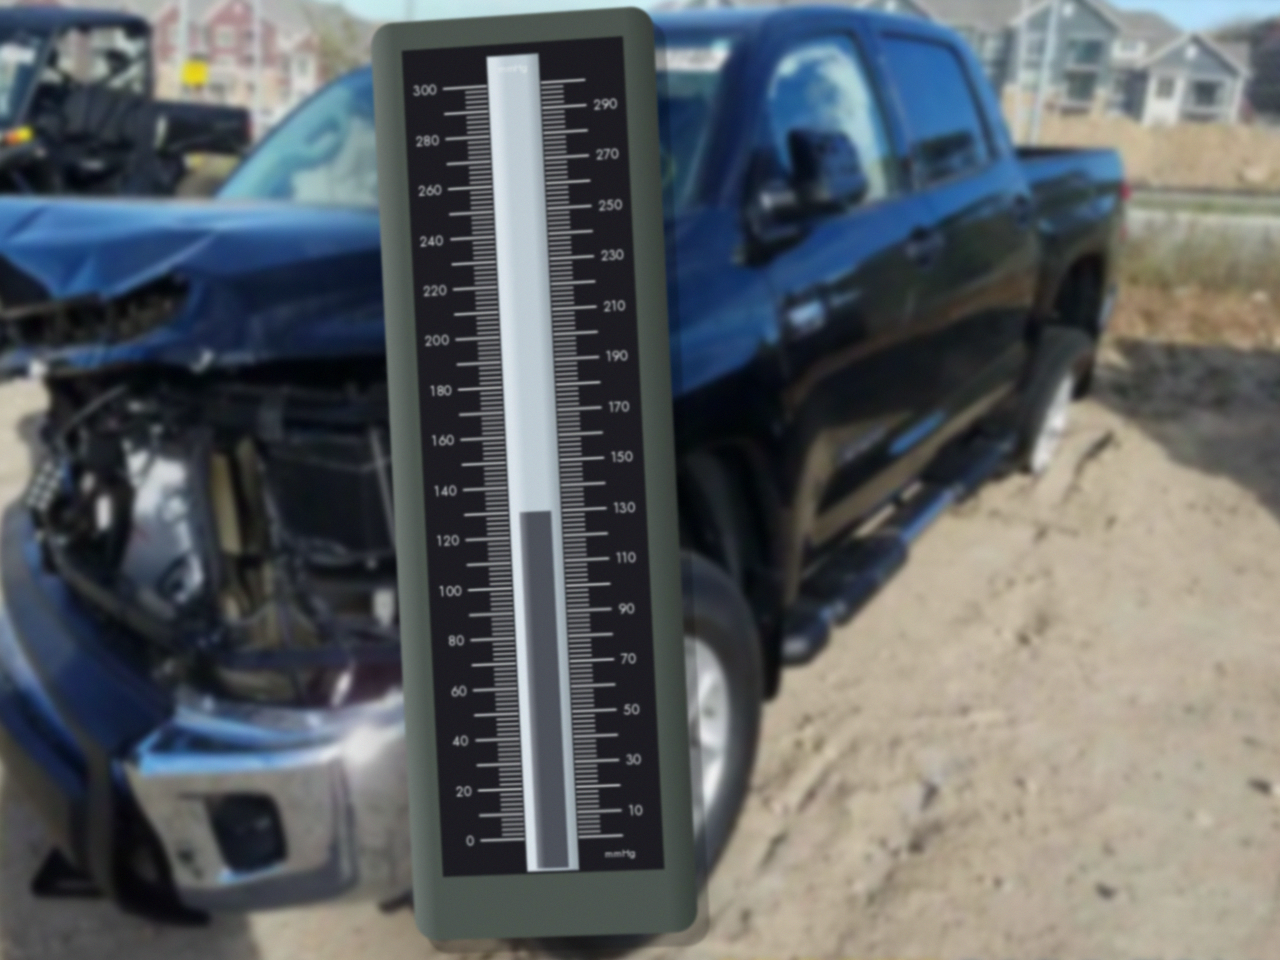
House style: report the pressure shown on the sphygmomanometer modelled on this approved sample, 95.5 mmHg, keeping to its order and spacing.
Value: 130 mmHg
